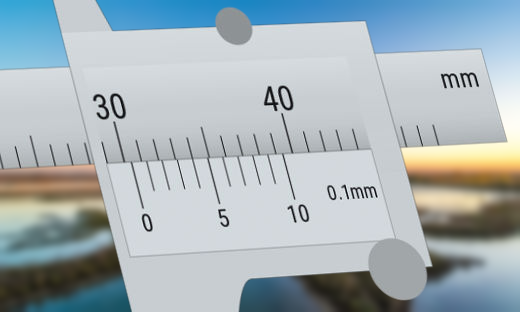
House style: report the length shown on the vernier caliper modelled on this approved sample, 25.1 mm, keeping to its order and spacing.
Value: 30.4 mm
